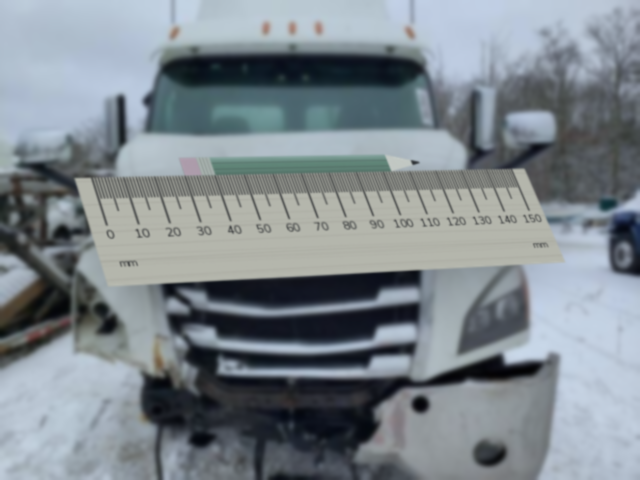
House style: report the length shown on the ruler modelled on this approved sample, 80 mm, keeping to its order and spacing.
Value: 85 mm
